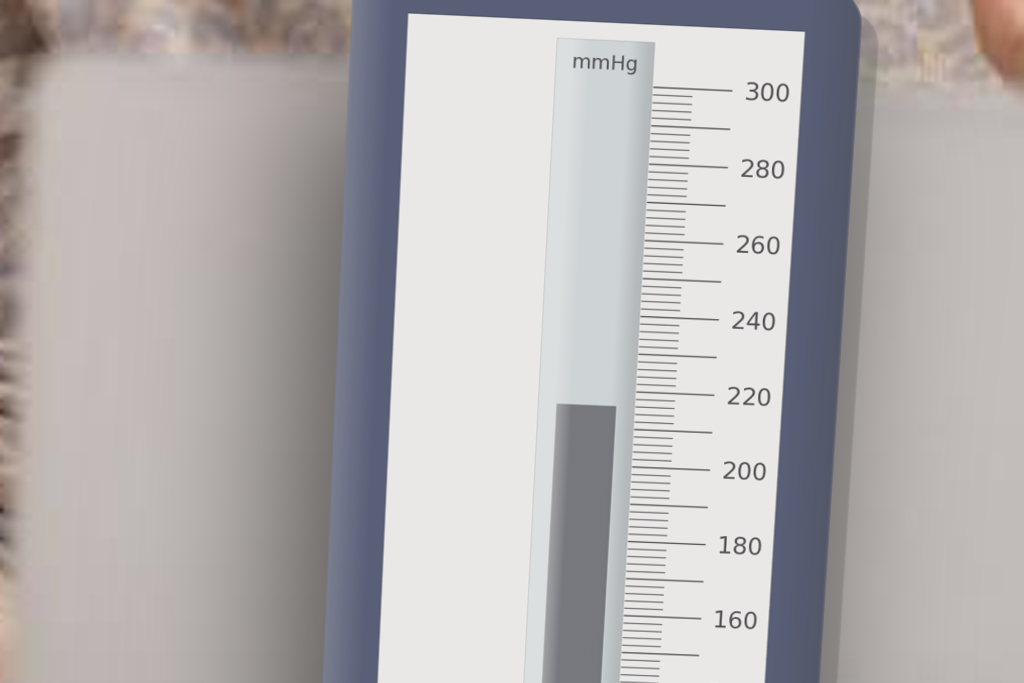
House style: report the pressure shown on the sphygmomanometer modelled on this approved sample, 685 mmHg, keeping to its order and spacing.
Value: 216 mmHg
